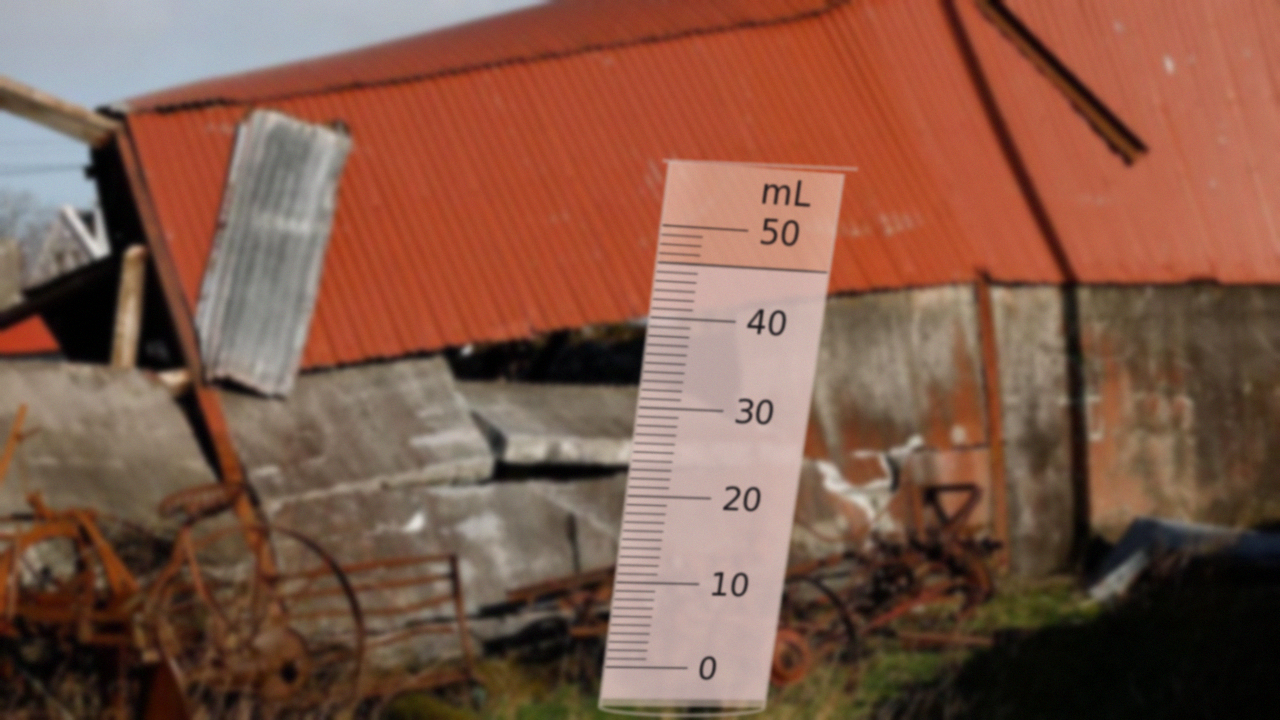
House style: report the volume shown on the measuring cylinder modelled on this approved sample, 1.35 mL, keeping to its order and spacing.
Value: 46 mL
